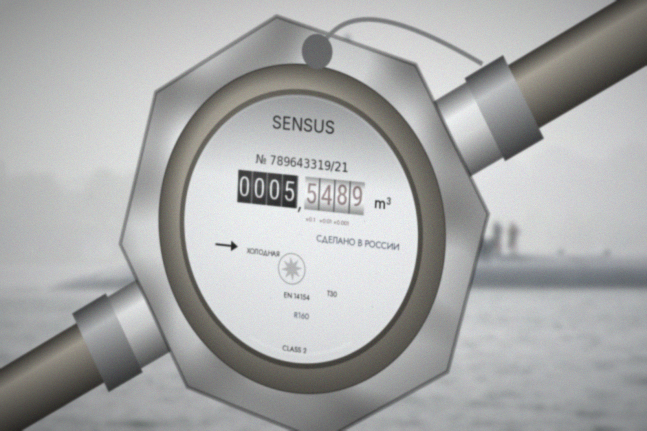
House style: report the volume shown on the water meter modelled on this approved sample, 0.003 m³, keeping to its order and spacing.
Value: 5.5489 m³
